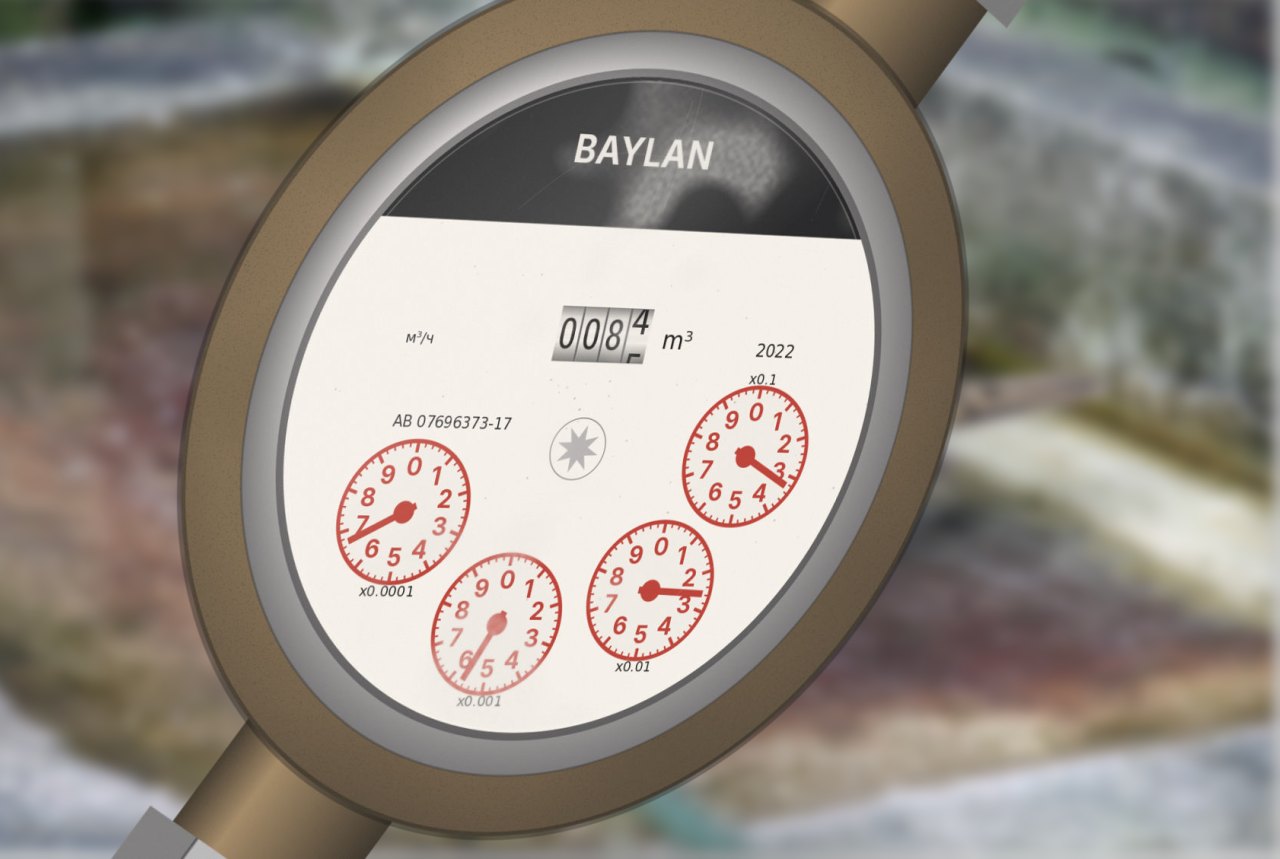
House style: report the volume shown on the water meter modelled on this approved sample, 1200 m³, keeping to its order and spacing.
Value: 84.3256 m³
